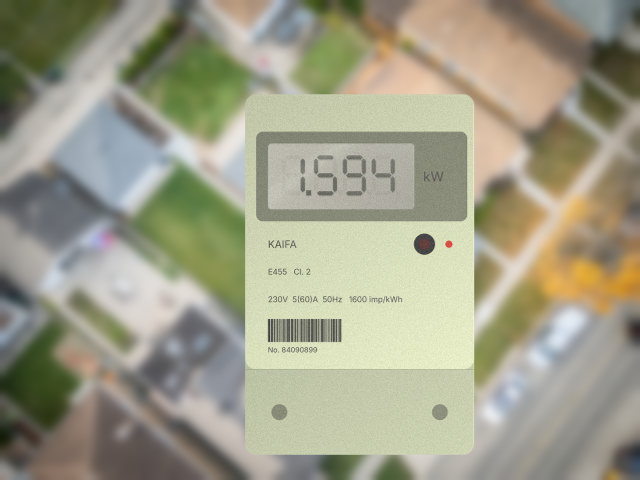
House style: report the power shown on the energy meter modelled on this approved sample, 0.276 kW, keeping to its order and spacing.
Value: 1.594 kW
